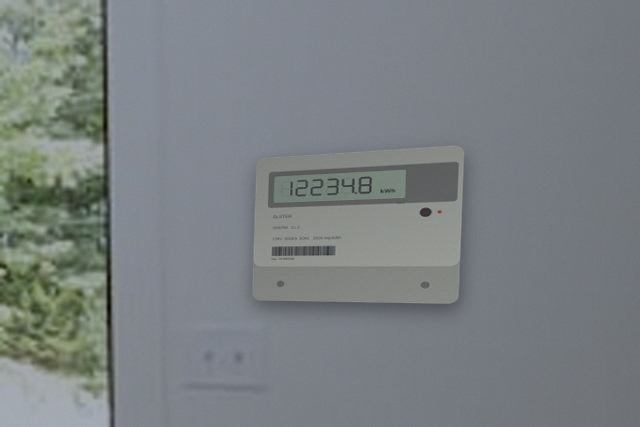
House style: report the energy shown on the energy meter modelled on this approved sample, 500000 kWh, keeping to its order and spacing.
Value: 12234.8 kWh
